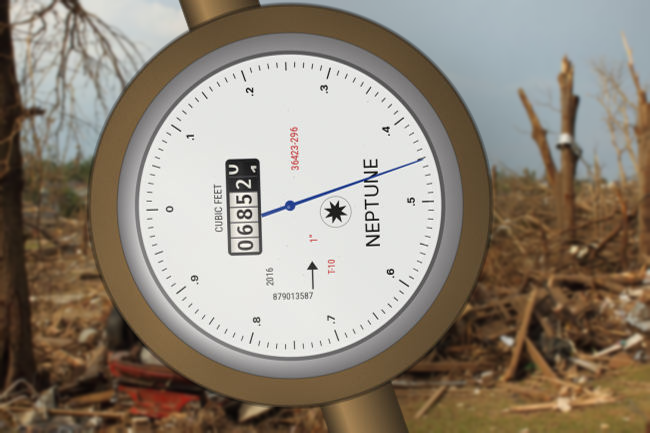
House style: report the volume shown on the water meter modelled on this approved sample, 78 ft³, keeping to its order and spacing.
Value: 68520.45 ft³
